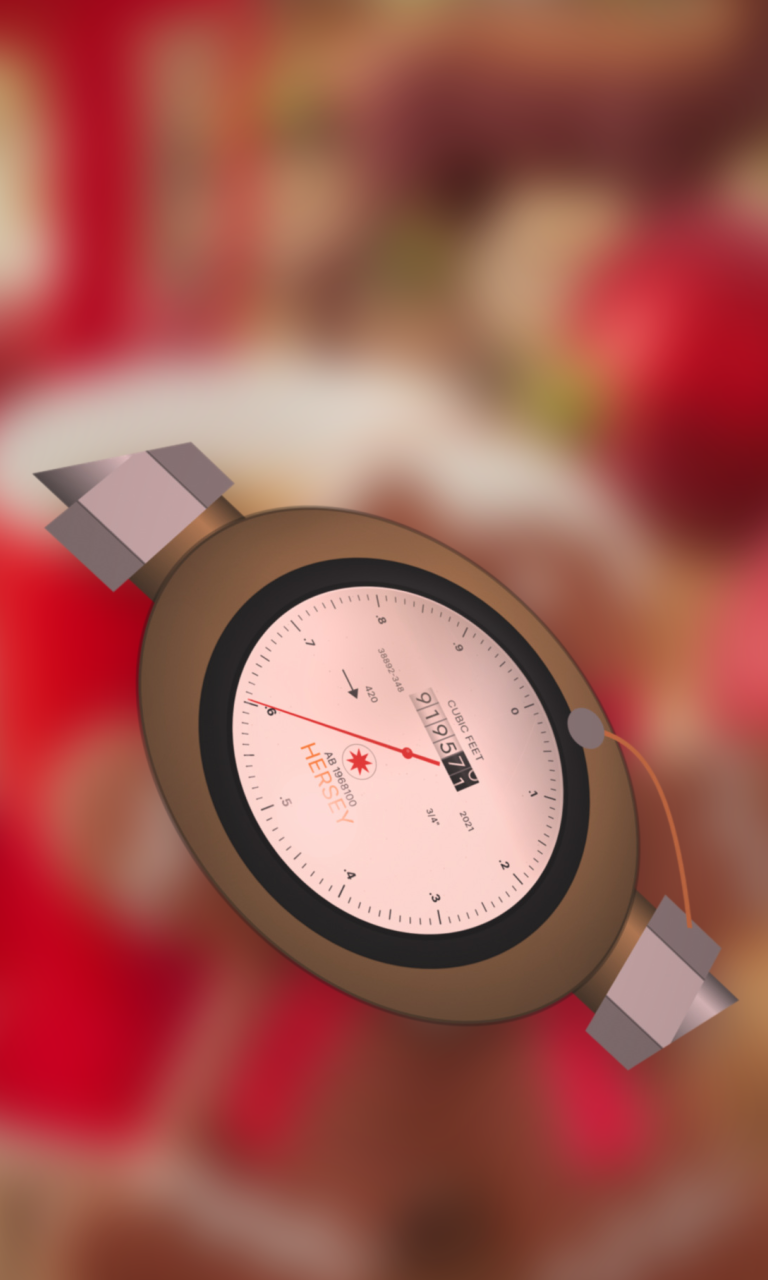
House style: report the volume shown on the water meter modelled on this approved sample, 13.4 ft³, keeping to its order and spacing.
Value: 919570.60 ft³
